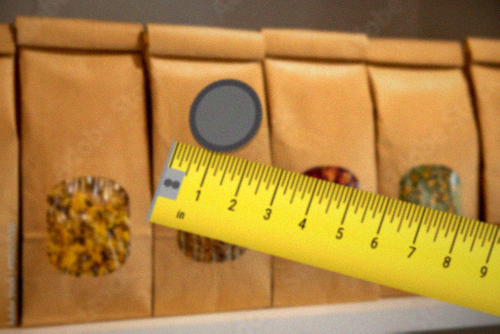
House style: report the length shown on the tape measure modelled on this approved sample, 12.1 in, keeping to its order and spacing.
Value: 2 in
